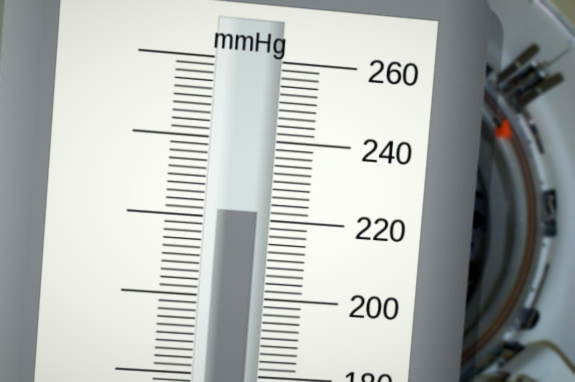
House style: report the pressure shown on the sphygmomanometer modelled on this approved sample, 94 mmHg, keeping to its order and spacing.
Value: 222 mmHg
